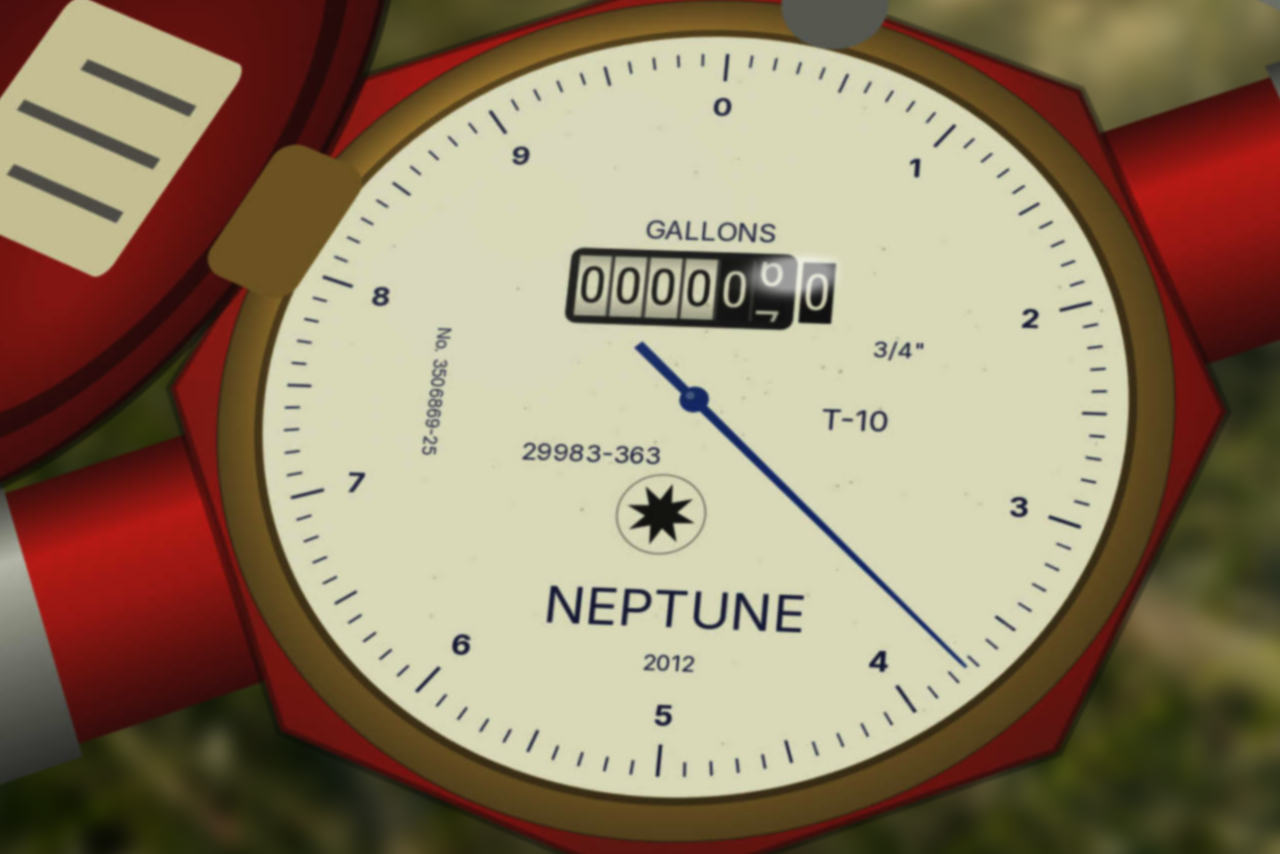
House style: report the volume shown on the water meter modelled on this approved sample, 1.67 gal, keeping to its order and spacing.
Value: 63.7 gal
